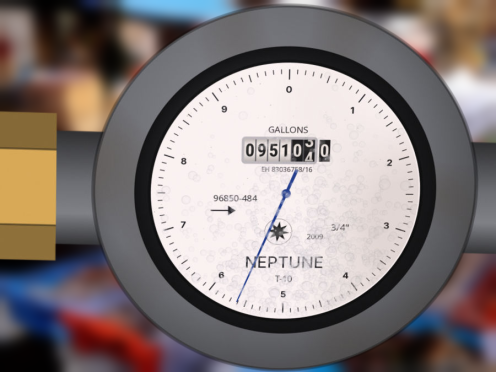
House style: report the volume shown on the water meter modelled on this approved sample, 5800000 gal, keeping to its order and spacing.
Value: 951035.6 gal
